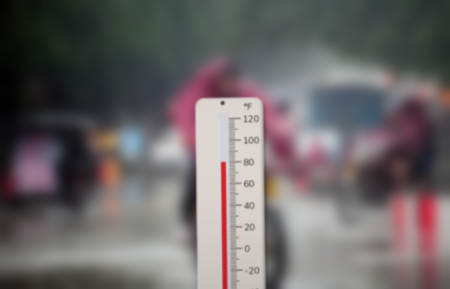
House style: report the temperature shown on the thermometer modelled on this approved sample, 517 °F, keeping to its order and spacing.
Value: 80 °F
